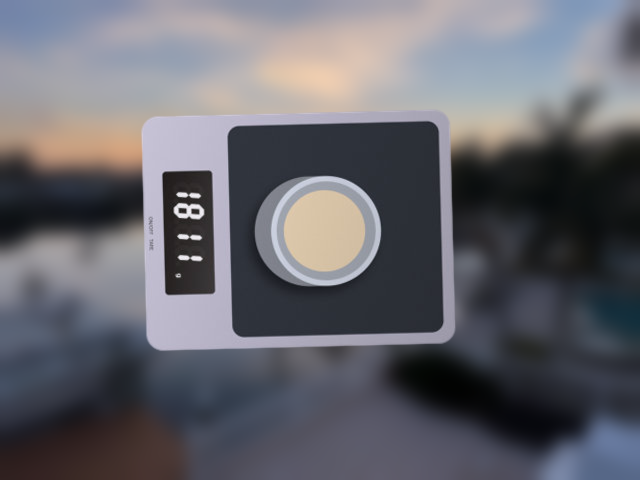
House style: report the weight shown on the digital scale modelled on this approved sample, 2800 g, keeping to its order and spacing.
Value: 1811 g
